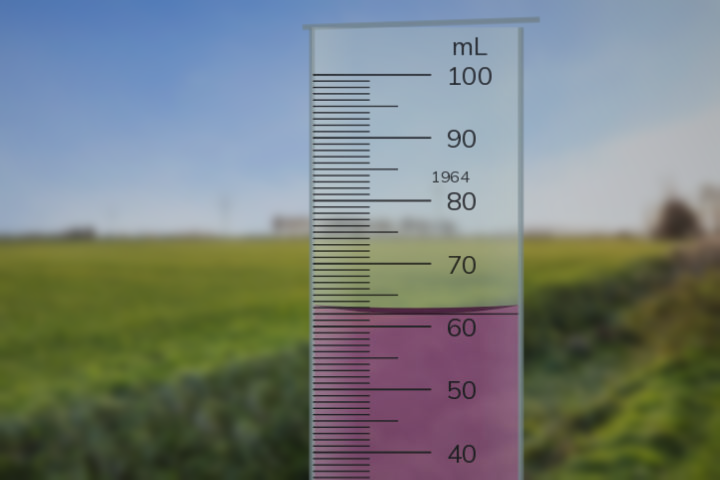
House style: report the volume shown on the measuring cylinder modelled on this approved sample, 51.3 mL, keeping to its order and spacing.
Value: 62 mL
